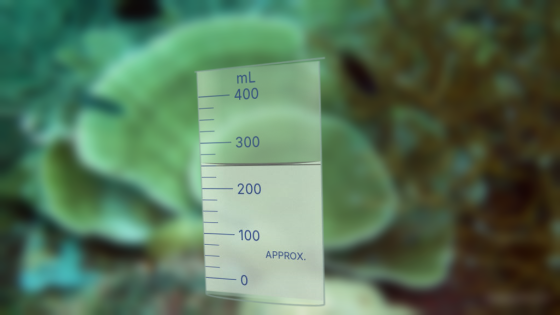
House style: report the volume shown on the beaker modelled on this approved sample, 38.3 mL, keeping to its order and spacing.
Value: 250 mL
